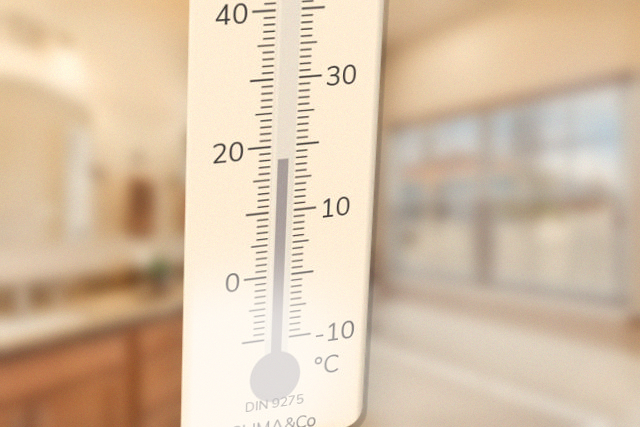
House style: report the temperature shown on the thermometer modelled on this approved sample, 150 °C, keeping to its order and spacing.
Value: 18 °C
